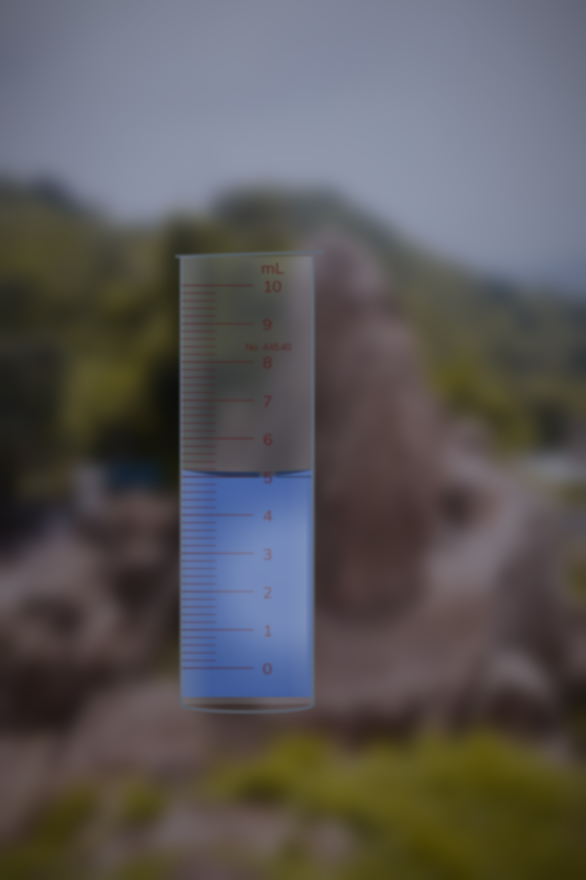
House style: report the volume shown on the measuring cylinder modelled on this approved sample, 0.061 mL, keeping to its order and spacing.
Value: 5 mL
